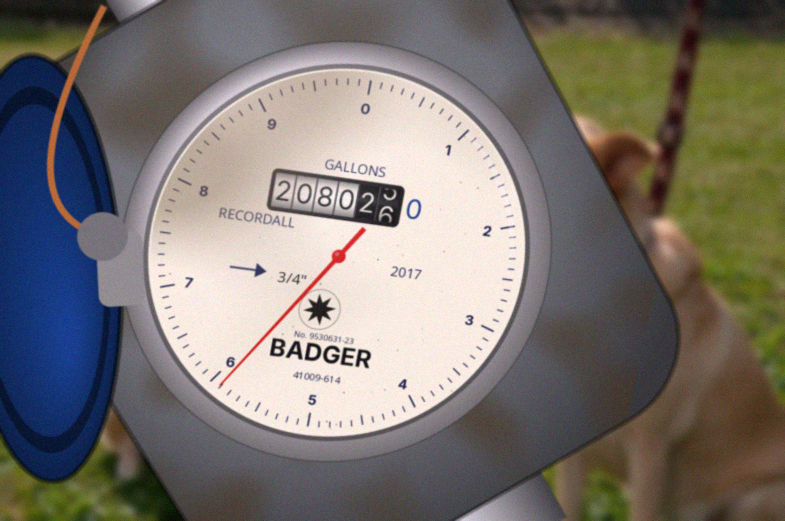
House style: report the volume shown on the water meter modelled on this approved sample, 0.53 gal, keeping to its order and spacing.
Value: 2080255.9 gal
